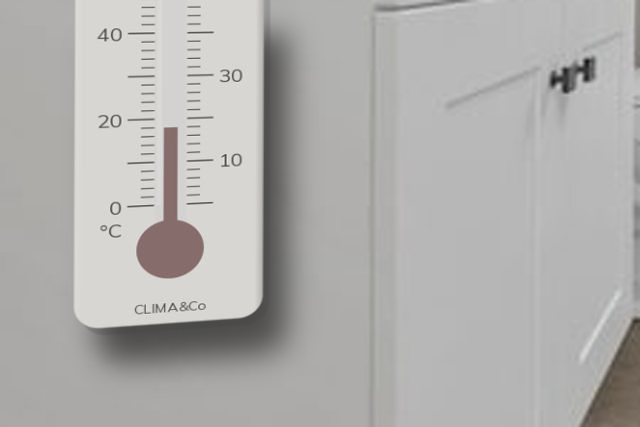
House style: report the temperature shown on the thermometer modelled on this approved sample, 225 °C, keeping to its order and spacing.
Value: 18 °C
